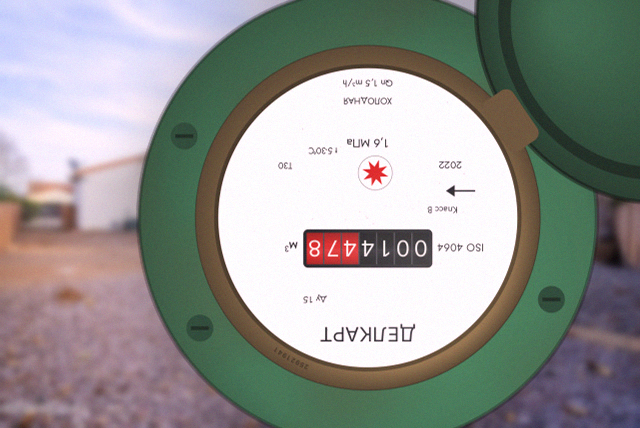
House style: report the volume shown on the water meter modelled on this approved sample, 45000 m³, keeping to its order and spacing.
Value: 14.478 m³
